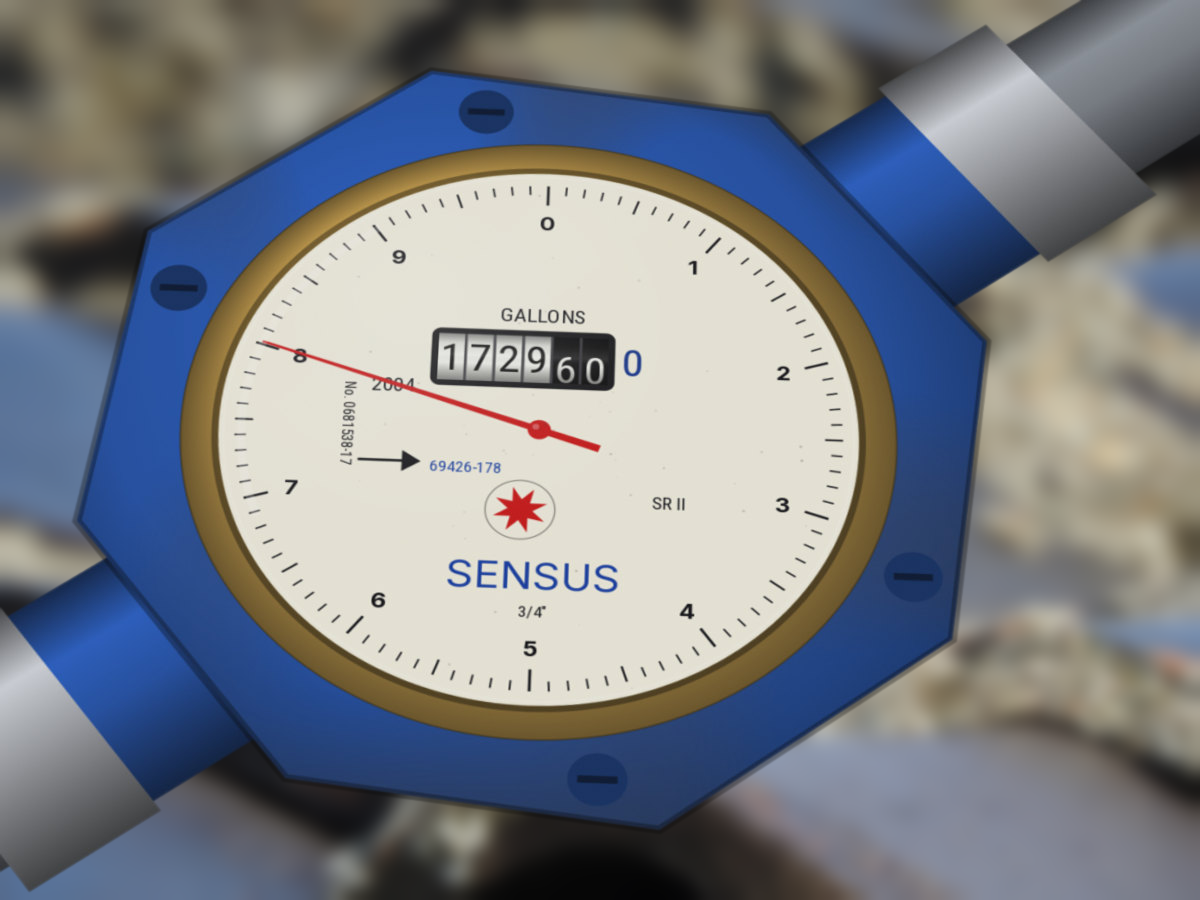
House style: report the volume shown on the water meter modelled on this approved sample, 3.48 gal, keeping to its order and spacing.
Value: 1729598.0 gal
